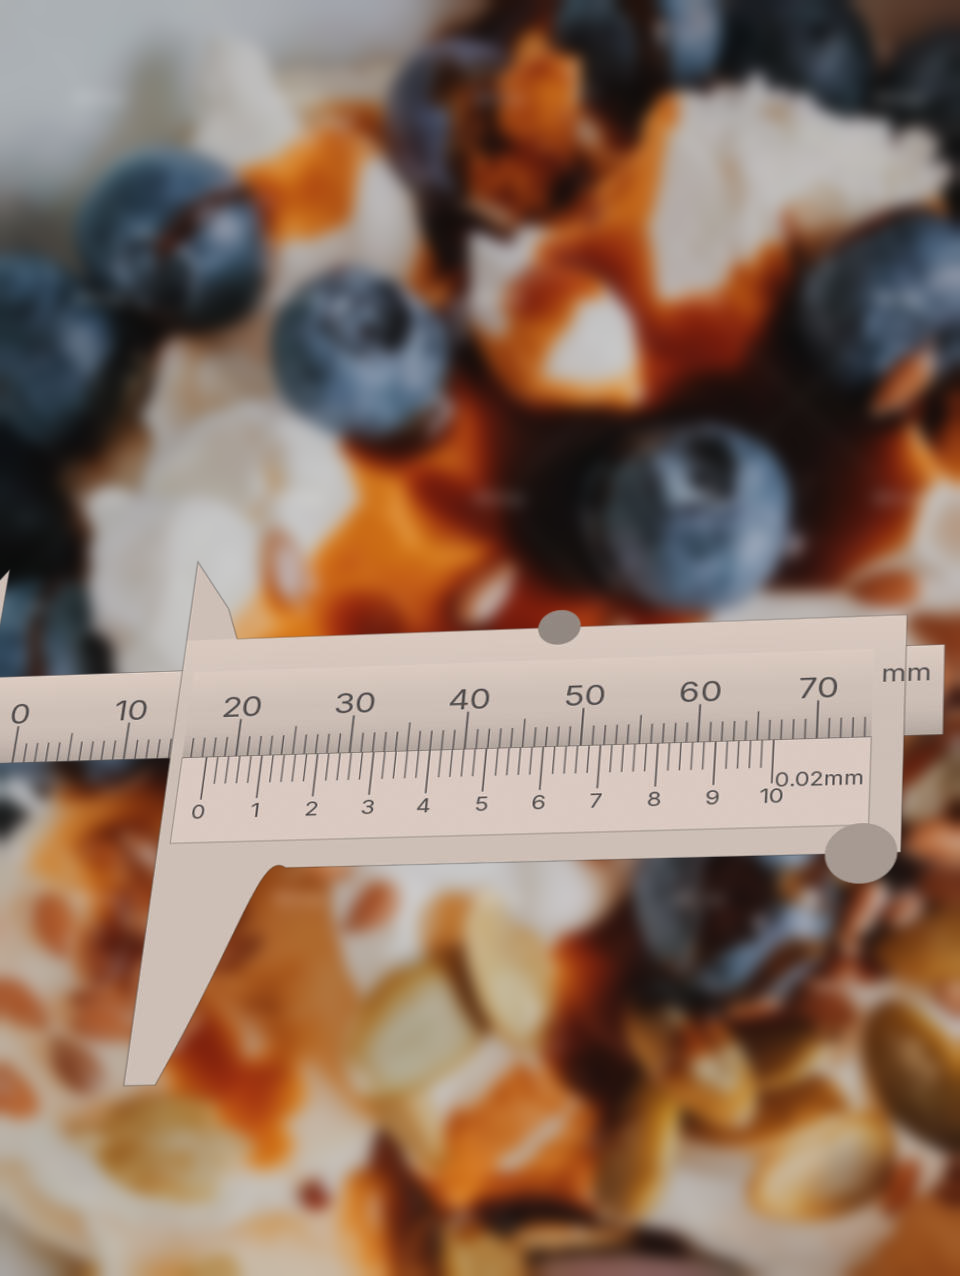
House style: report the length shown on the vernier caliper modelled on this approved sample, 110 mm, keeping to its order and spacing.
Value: 17.4 mm
